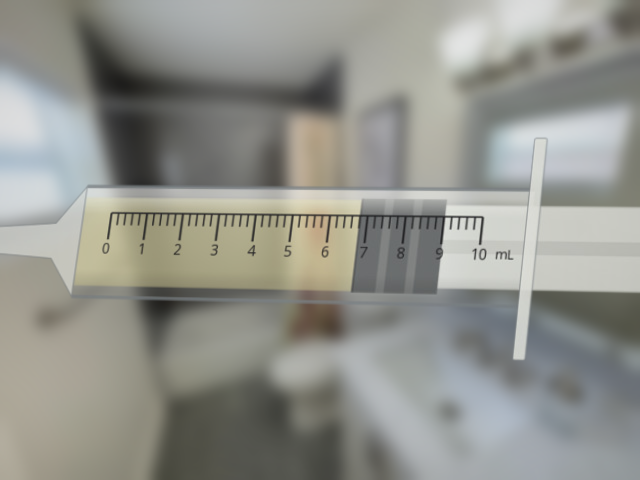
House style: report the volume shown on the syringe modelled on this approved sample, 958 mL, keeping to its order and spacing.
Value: 6.8 mL
